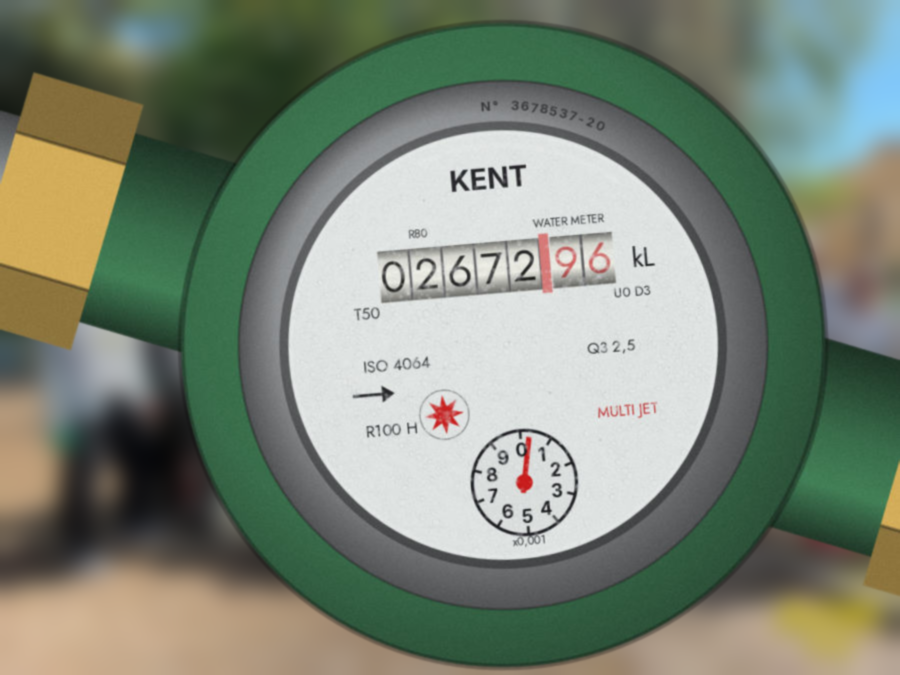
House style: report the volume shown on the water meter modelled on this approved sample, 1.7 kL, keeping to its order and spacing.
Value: 2672.960 kL
